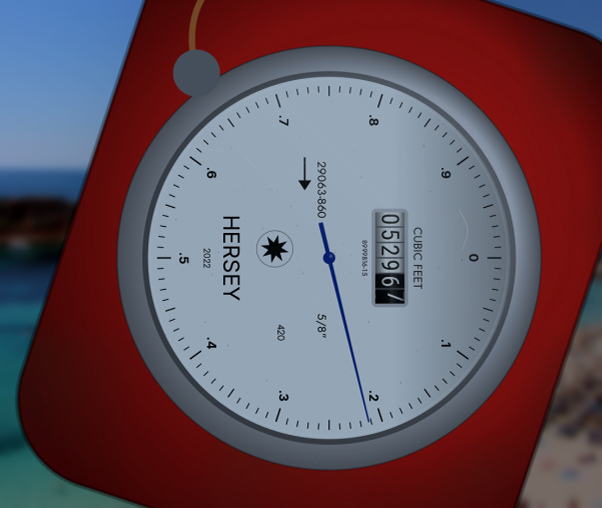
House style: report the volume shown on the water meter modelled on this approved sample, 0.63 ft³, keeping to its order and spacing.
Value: 52967.21 ft³
